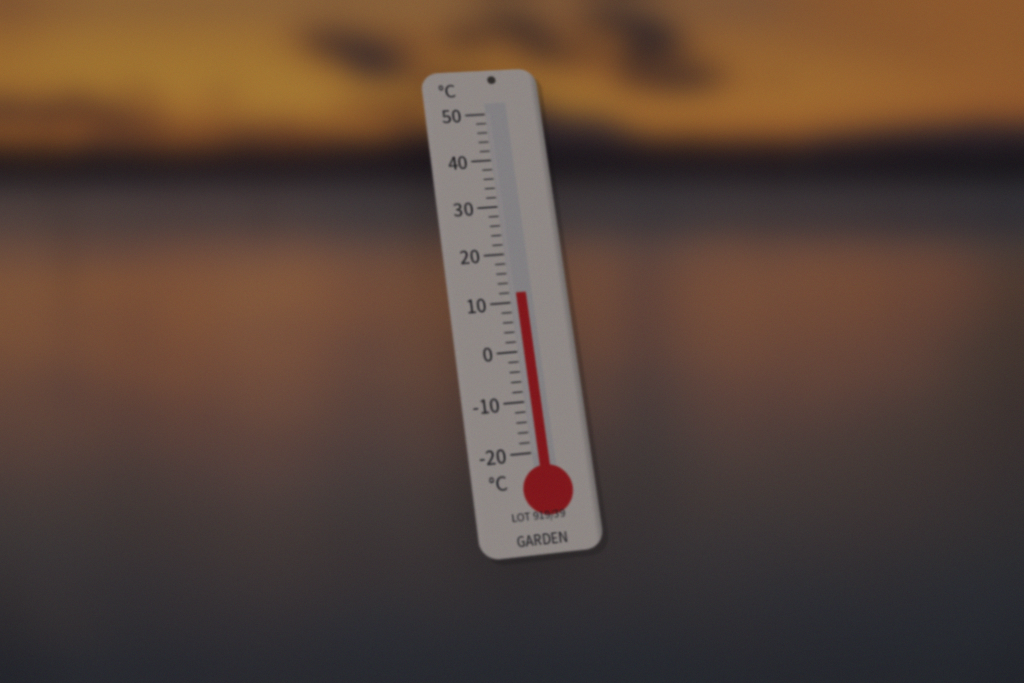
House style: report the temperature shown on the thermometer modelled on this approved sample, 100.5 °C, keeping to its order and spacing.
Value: 12 °C
